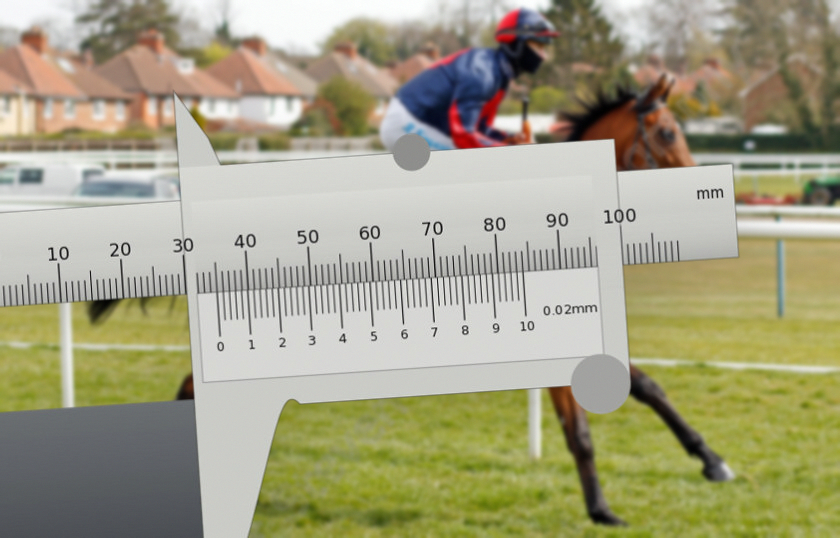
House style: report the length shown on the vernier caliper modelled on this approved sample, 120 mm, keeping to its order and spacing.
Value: 35.0 mm
